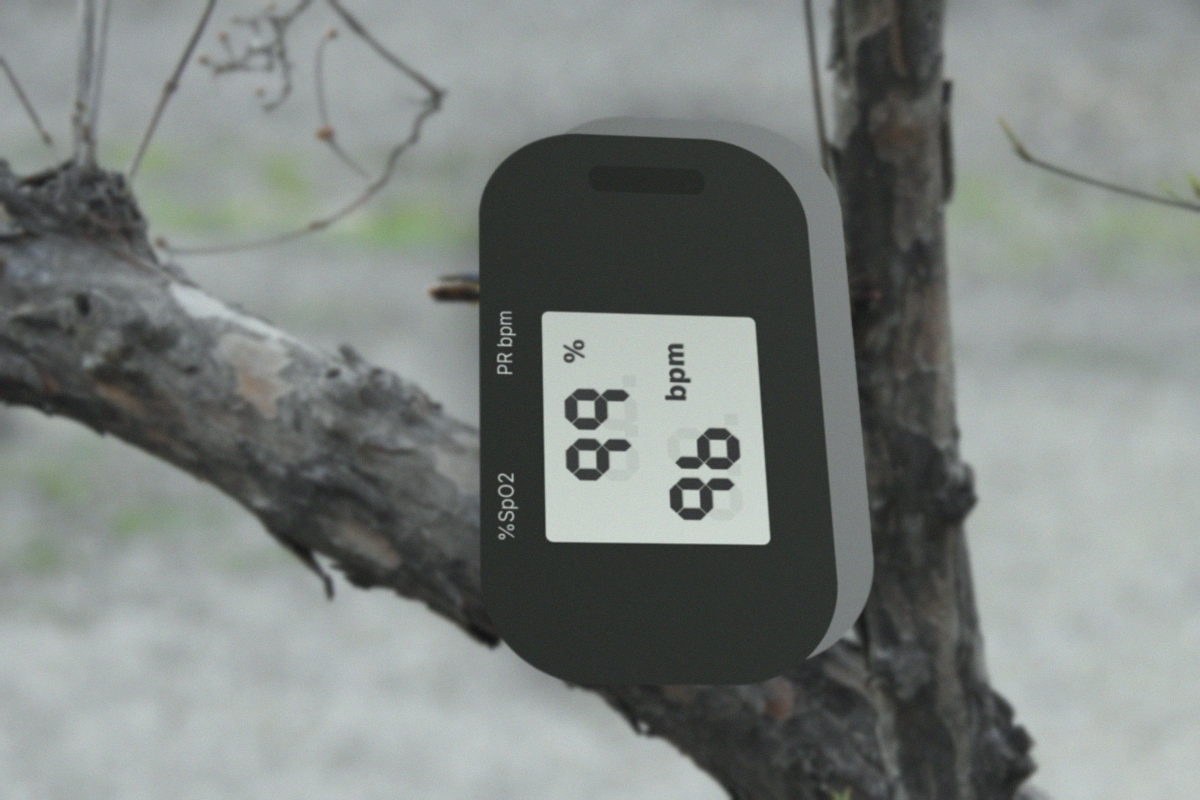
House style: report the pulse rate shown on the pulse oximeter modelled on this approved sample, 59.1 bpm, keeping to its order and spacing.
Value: 96 bpm
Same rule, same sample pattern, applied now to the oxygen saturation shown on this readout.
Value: 99 %
